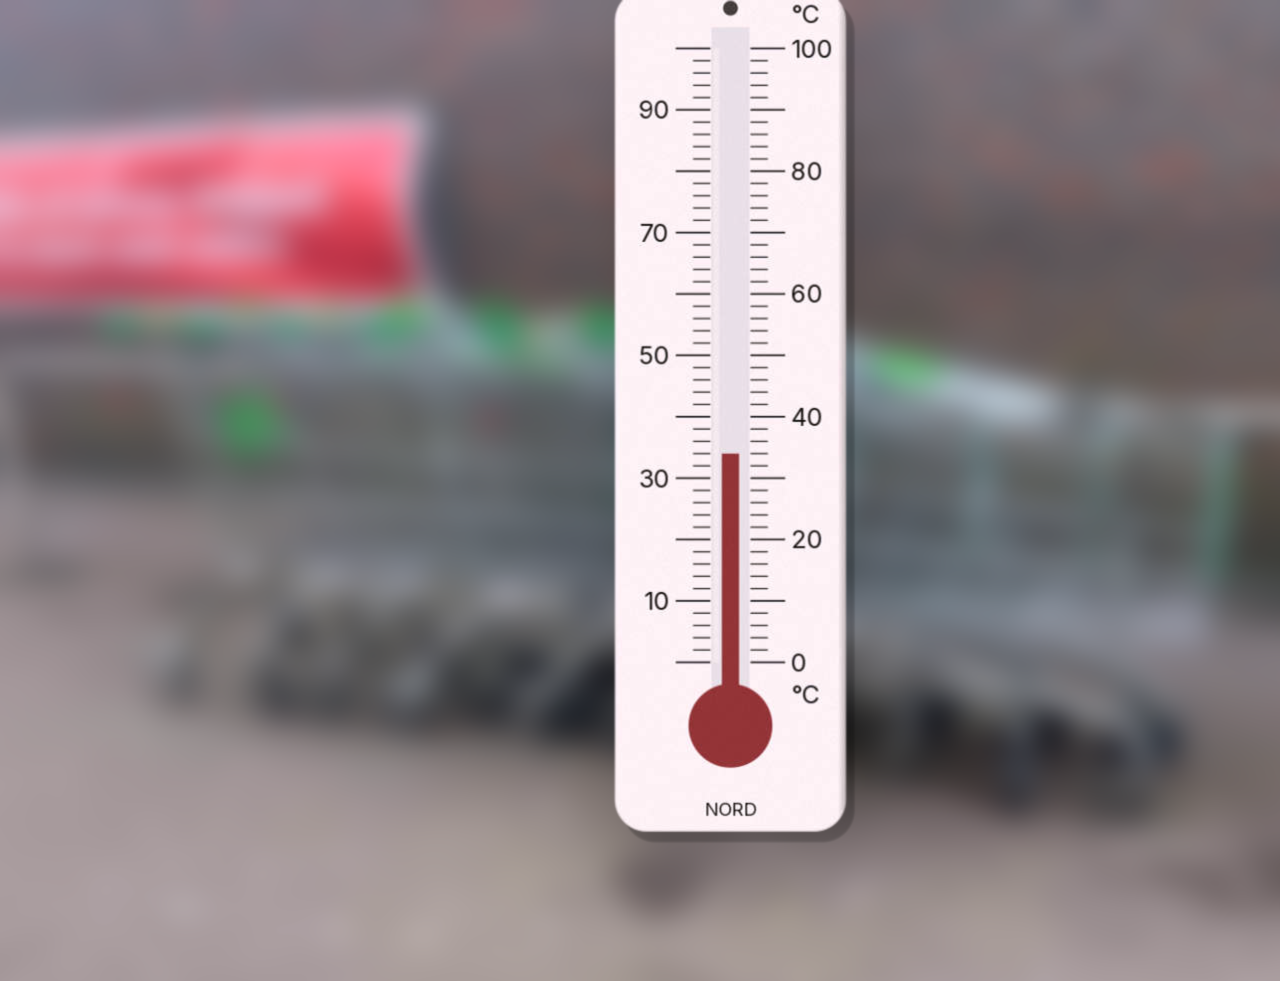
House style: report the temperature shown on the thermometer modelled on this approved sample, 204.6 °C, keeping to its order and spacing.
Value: 34 °C
